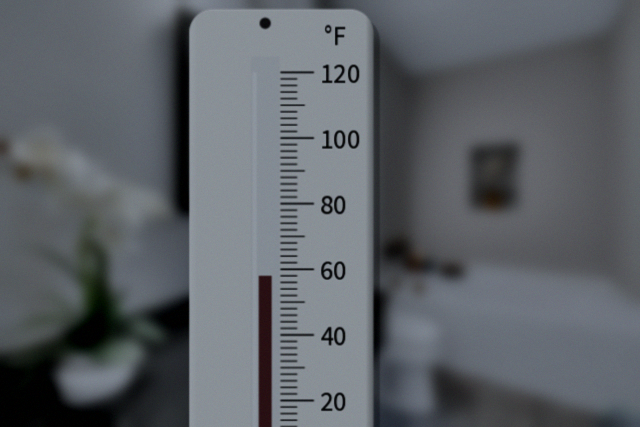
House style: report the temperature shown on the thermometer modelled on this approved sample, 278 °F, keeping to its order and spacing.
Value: 58 °F
